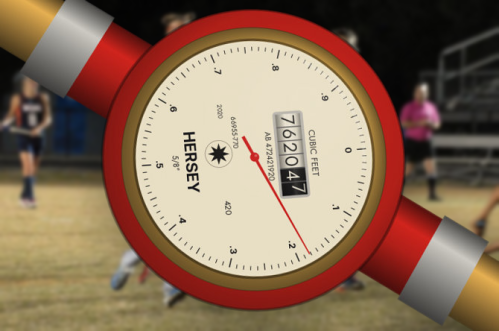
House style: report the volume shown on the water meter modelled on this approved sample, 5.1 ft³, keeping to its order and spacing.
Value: 762047.18 ft³
